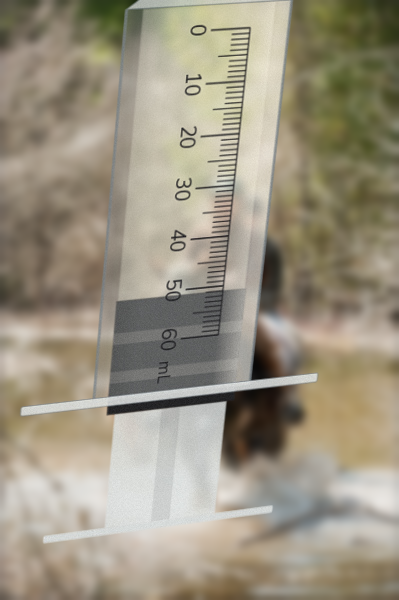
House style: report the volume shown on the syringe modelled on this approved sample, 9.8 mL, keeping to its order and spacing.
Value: 51 mL
